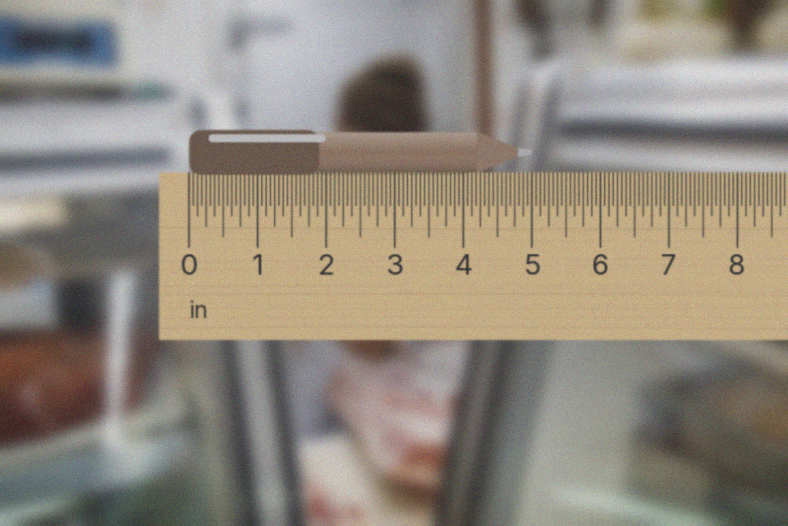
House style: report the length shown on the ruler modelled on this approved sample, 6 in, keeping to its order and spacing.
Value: 5 in
